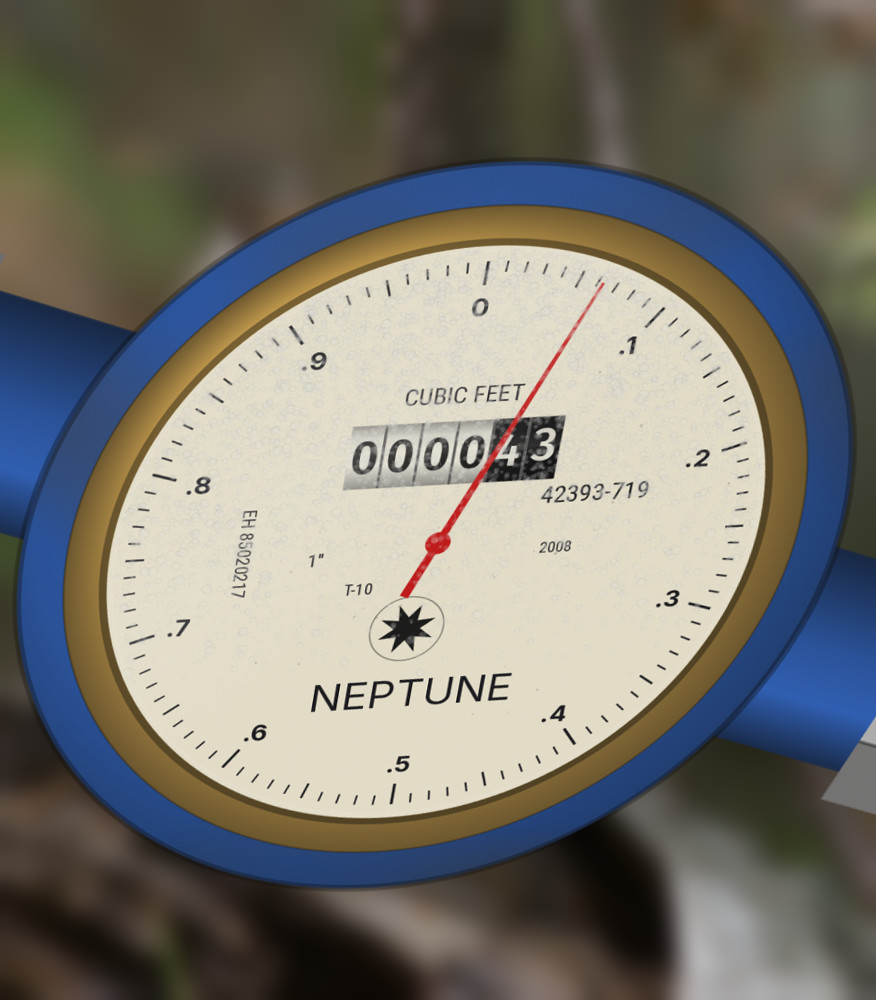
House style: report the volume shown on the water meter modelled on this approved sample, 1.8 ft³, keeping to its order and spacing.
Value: 43.06 ft³
